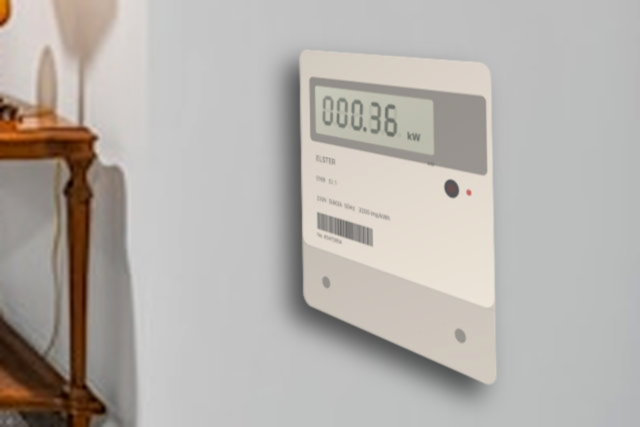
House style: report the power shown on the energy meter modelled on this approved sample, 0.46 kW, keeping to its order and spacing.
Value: 0.36 kW
